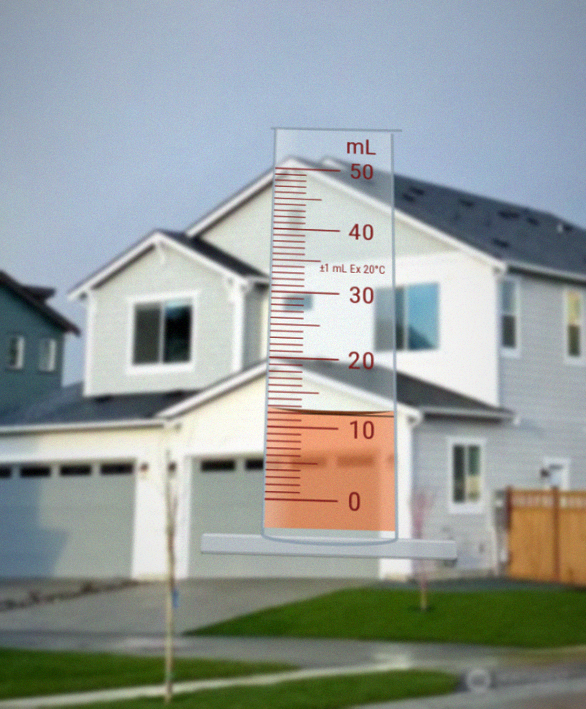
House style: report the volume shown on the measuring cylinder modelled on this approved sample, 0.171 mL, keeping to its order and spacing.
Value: 12 mL
